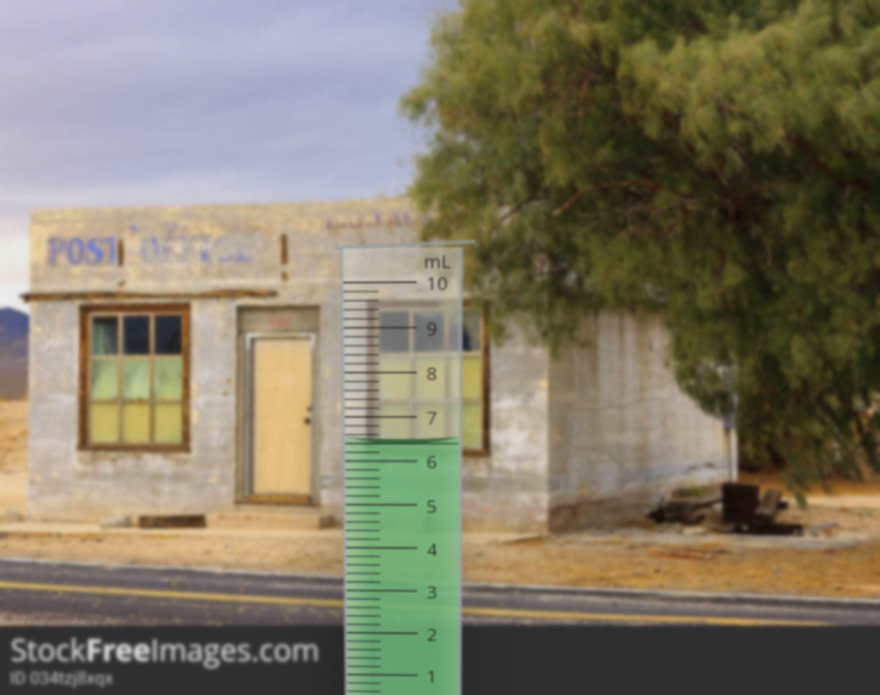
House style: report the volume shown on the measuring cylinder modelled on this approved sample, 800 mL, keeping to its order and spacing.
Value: 6.4 mL
